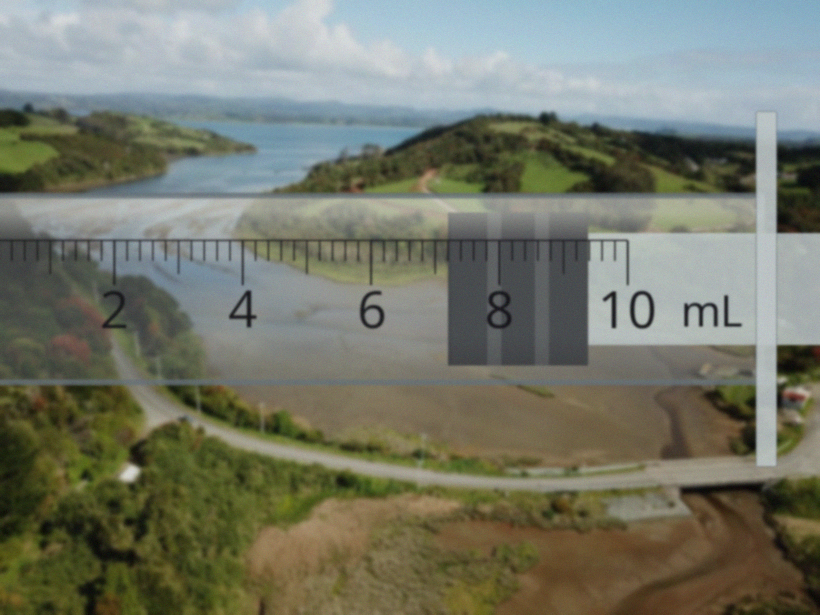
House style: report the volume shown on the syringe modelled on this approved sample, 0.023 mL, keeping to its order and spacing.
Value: 7.2 mL
